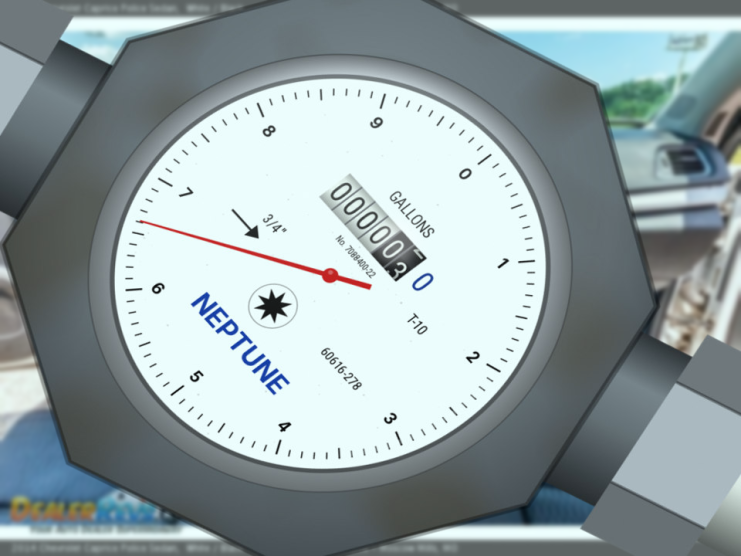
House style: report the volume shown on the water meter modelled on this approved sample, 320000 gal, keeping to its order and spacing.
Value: 26.6 gal
